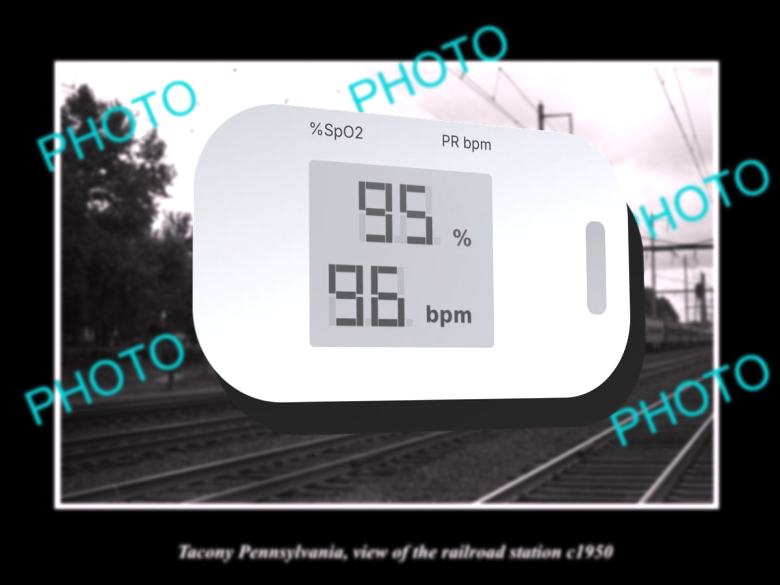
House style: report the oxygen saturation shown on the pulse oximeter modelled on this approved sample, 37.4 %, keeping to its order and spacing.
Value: 95 %
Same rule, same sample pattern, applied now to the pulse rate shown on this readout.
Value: 96 bpm
